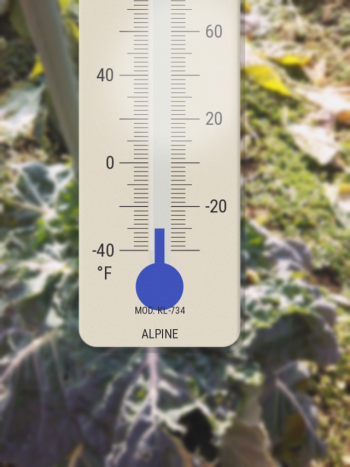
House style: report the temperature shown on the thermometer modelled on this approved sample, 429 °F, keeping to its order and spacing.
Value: -30 °F
